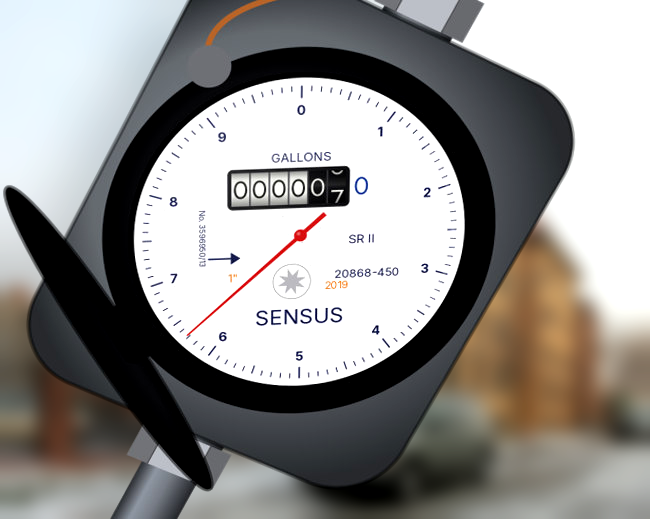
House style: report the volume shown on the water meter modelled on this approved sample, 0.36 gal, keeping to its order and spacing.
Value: 66.3 gal
